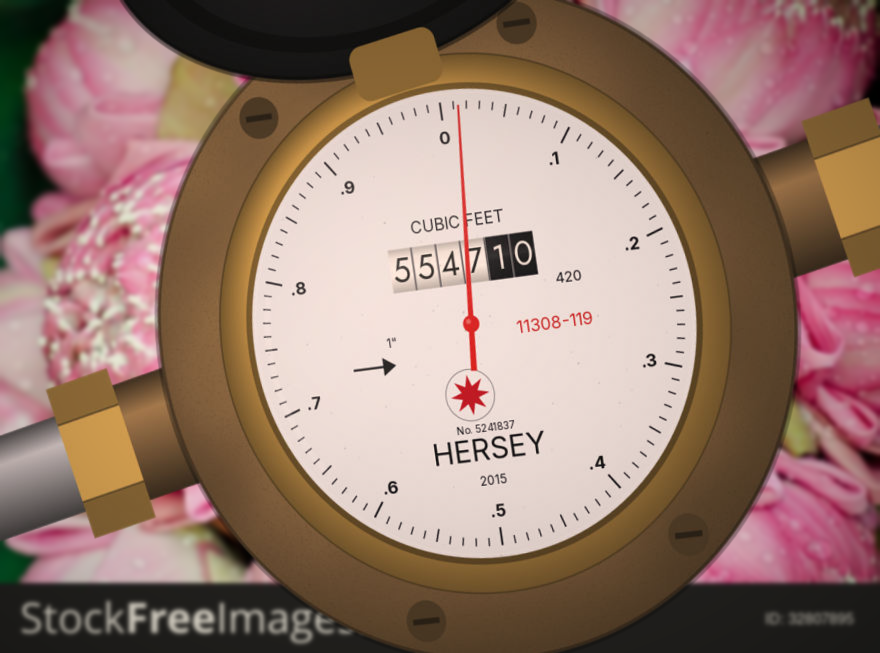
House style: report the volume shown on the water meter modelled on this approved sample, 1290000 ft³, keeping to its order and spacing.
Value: 554710.01 ft³
